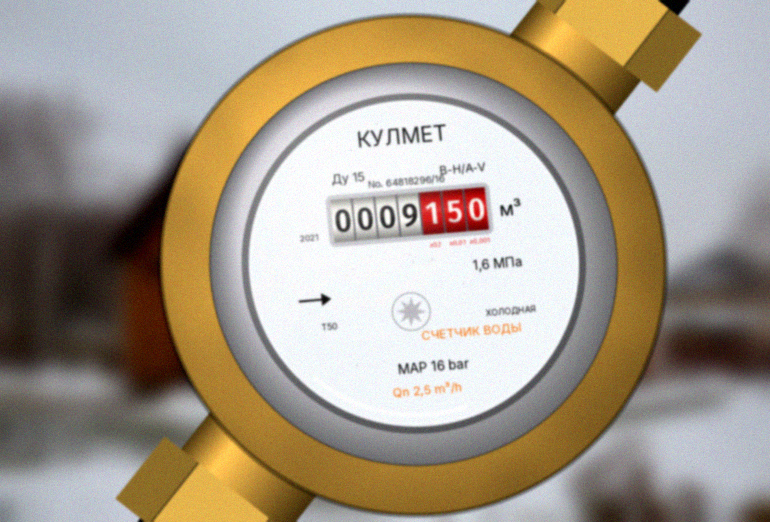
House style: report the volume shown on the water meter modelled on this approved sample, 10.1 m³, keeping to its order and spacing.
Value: 9.150 m³
